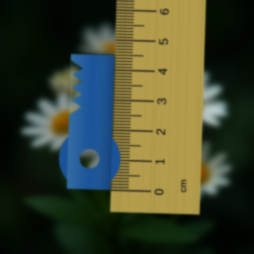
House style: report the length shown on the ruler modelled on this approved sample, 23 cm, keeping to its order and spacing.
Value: 4.5 cm
